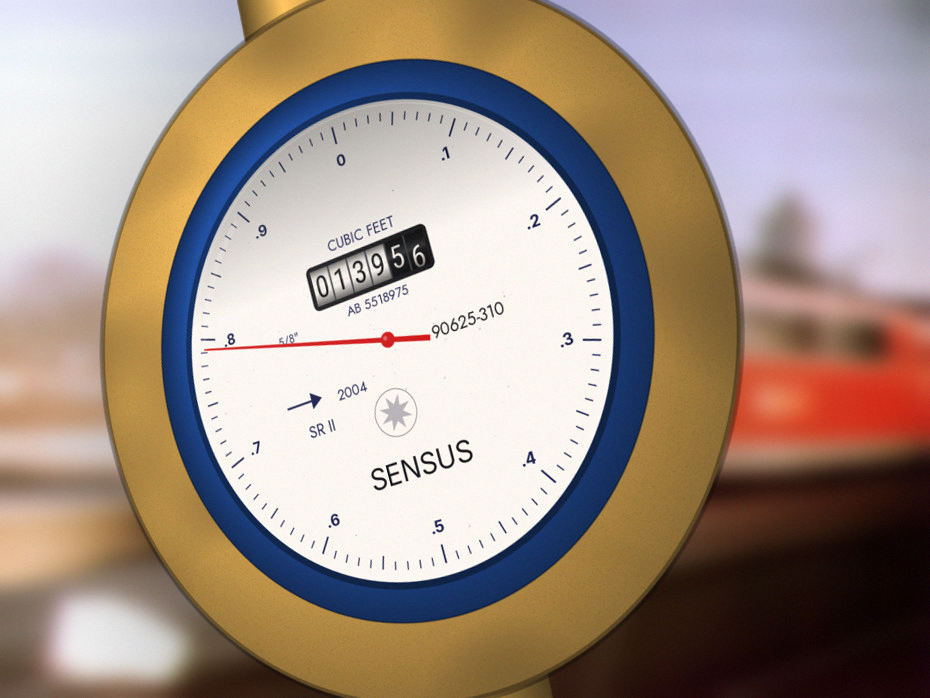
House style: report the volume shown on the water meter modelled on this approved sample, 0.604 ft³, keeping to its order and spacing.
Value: 13955.79 ft³
